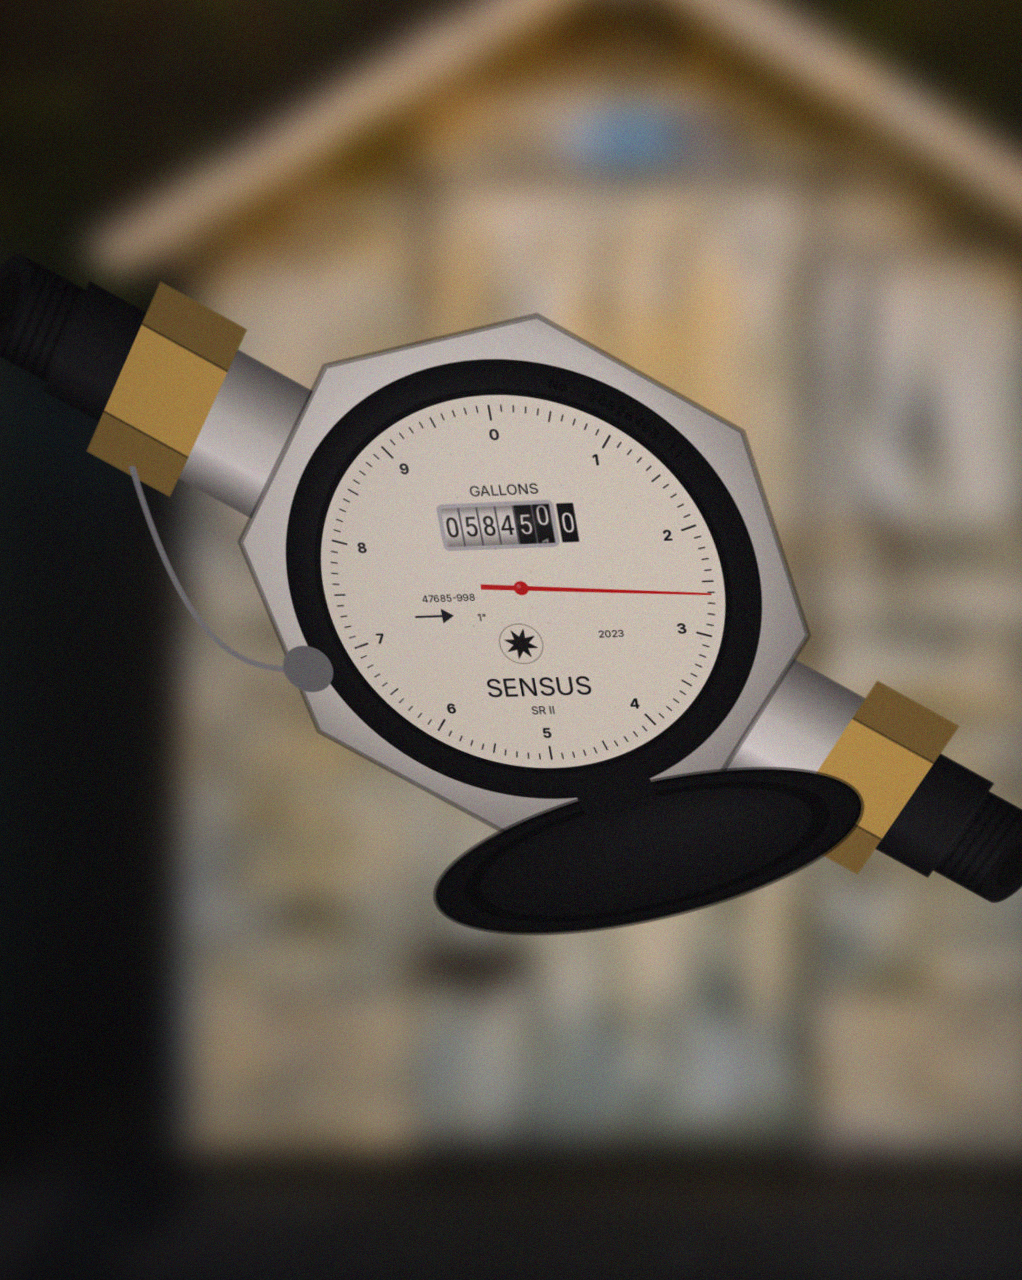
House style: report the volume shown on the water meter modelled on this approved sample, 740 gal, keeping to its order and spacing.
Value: 584502.6 gal
